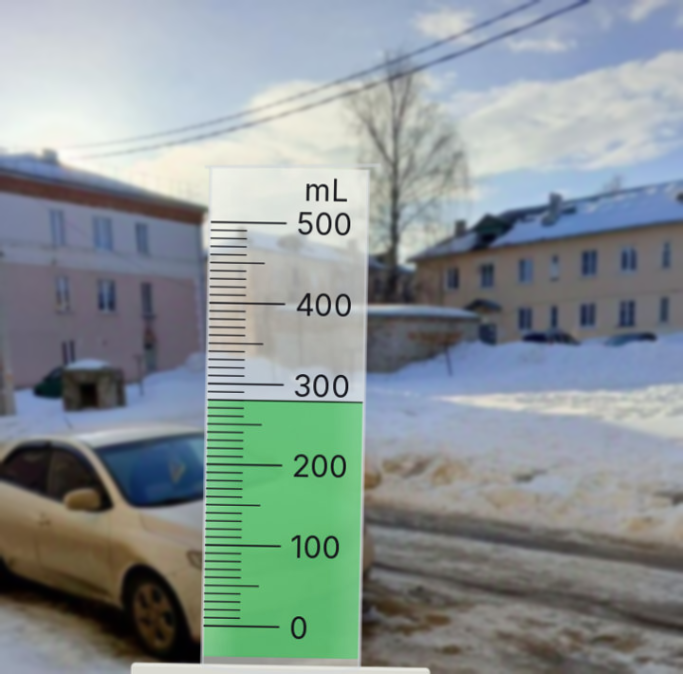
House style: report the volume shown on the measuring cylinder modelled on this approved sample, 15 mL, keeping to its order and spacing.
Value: 280 mL
